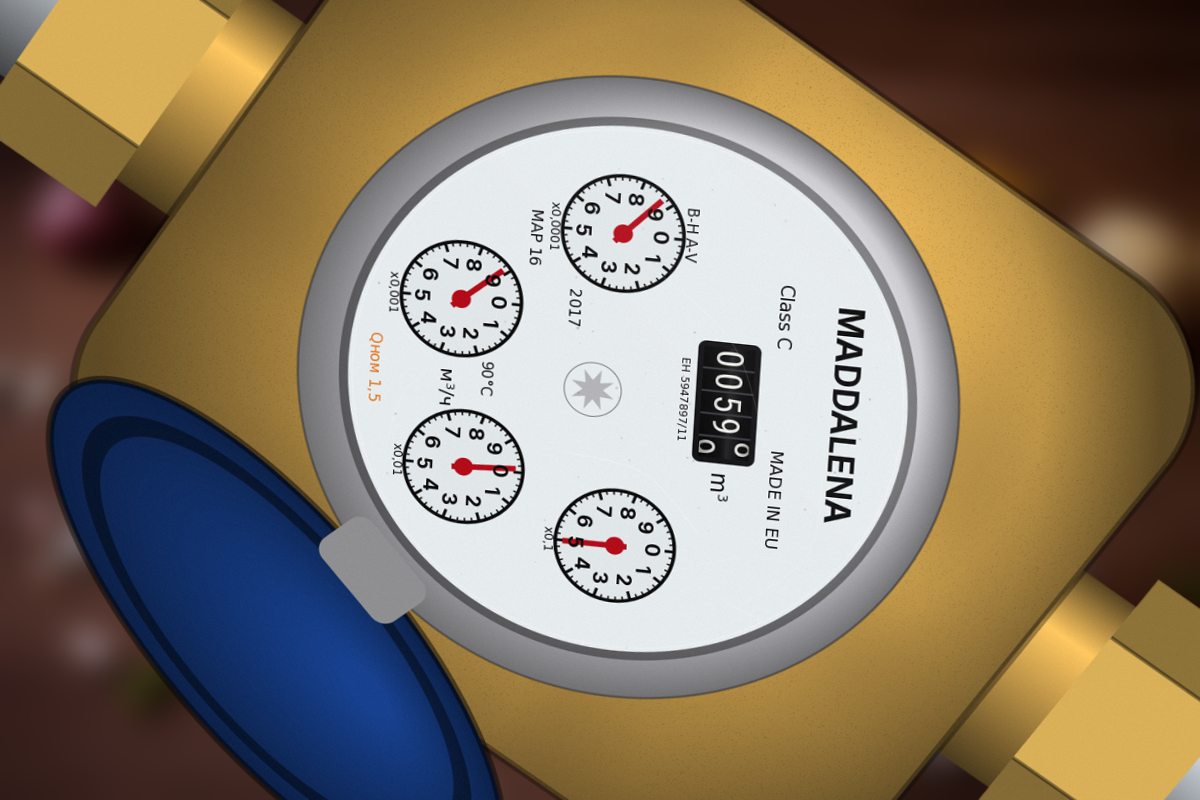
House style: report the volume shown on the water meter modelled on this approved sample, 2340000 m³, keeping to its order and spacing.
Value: 598.4988 m³
